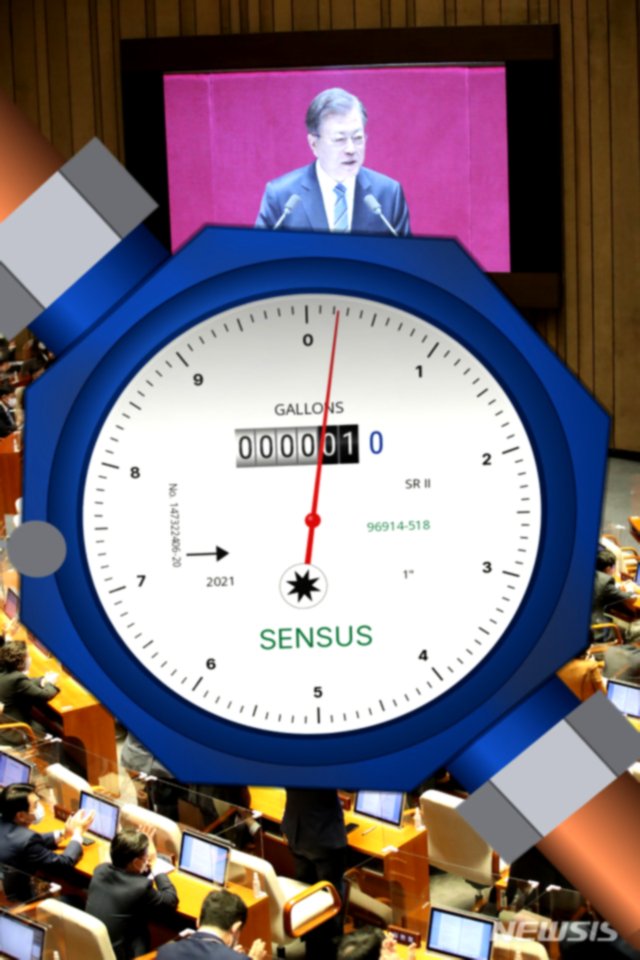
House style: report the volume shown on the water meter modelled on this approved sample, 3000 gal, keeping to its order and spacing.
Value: 10.2 gal
